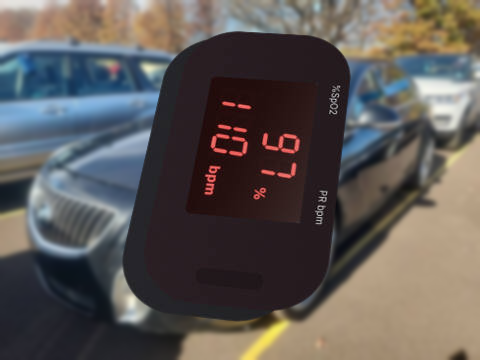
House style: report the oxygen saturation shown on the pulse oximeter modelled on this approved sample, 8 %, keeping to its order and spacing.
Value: 97 %
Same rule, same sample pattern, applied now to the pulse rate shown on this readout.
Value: 110 bpm
